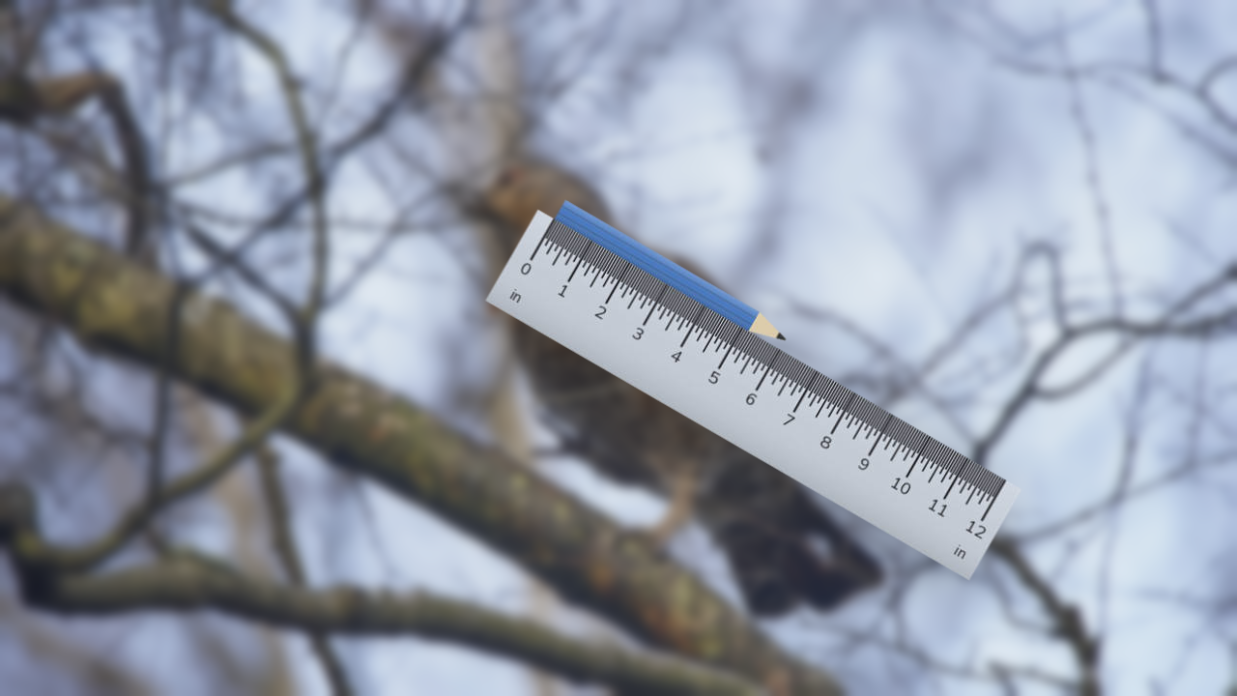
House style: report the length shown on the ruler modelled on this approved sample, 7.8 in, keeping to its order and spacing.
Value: 6 in
